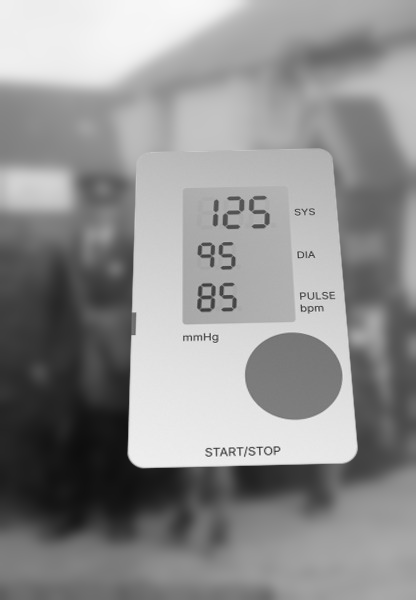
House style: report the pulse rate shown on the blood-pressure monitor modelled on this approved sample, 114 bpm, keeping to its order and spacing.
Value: 85 bpm
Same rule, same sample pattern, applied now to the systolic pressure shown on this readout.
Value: 125 mmHg
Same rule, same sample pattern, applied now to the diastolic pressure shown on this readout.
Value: 95 mmHg
